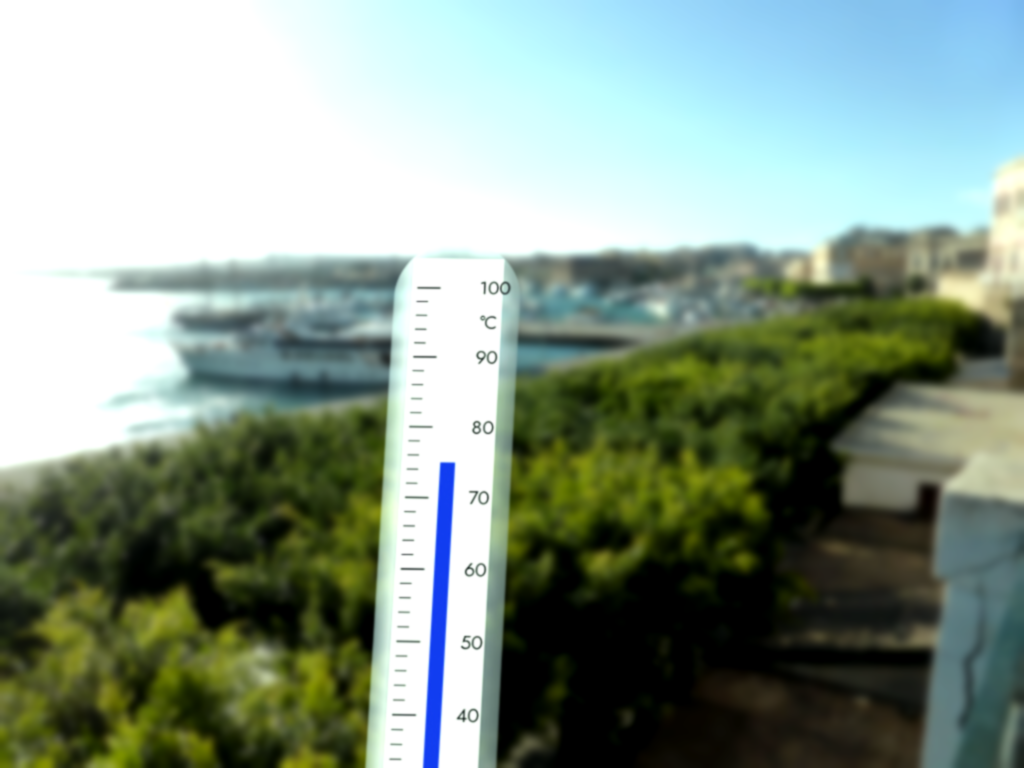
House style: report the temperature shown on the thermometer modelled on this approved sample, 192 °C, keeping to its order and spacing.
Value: 75 °C
